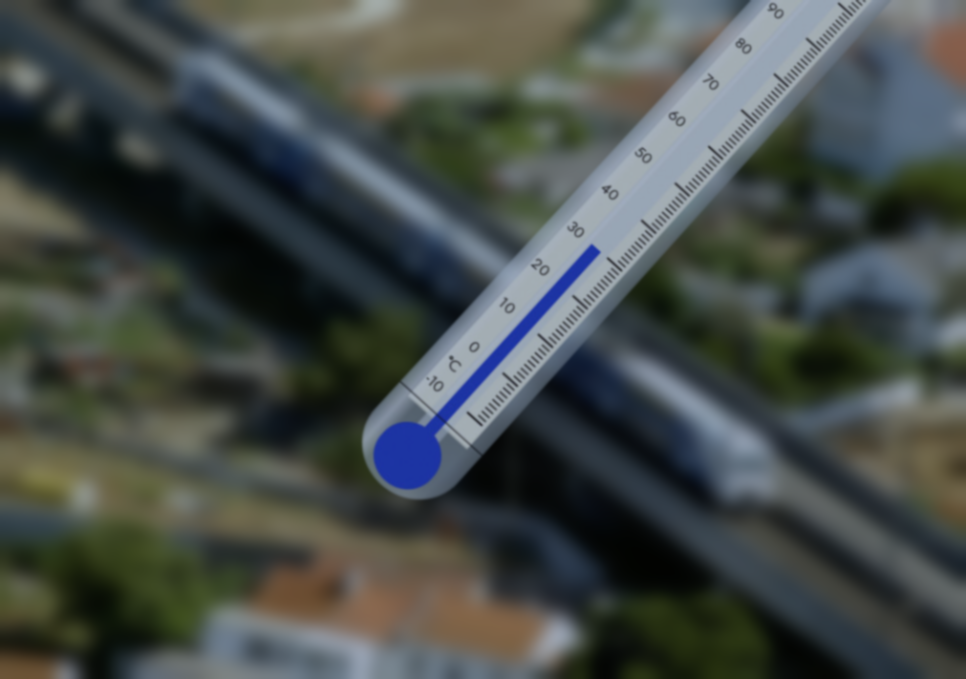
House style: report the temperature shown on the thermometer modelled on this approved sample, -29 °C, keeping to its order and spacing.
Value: 30 °C
